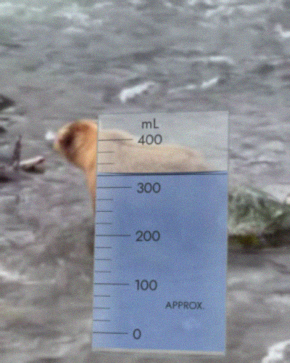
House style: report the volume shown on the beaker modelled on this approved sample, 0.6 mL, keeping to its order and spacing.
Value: 325 mL
